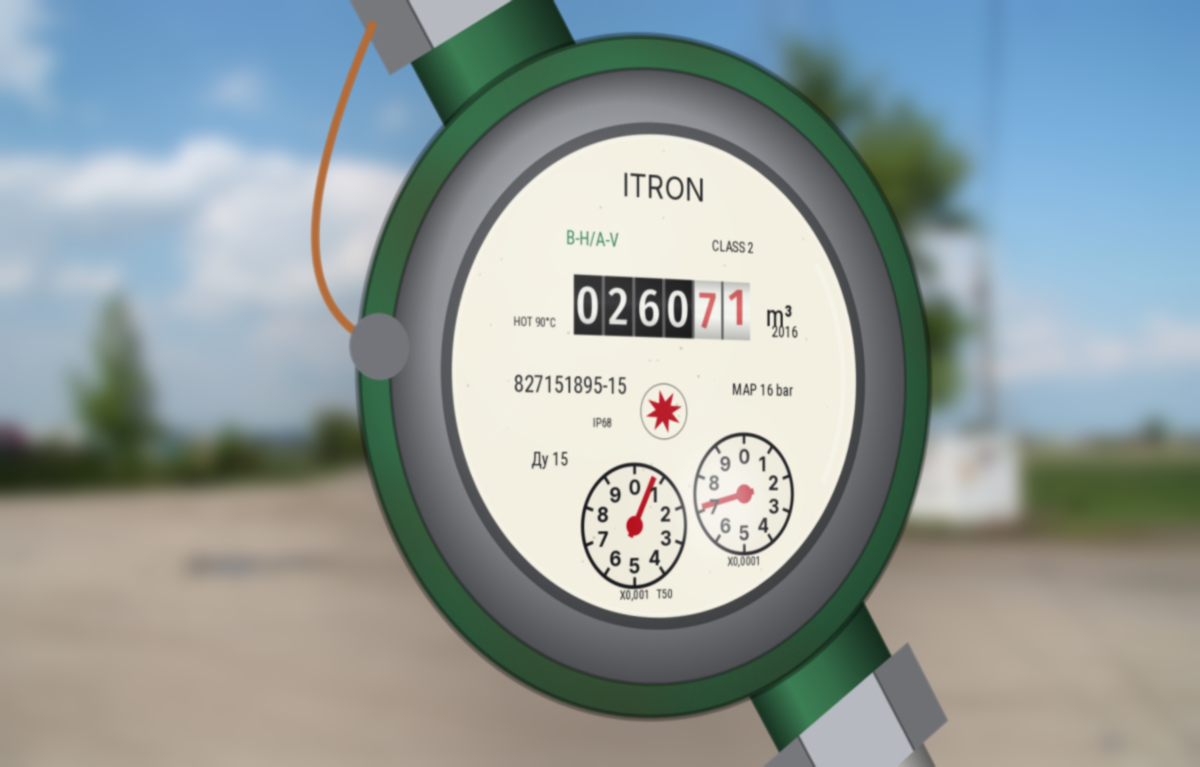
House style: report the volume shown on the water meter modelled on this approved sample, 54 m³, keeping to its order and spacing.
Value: 260.7107 m³
